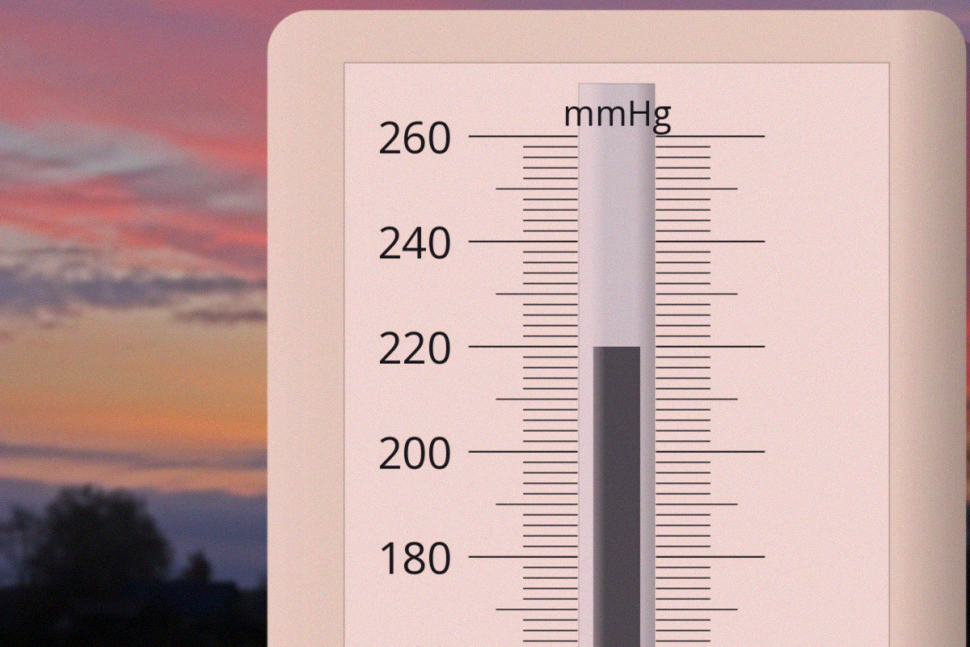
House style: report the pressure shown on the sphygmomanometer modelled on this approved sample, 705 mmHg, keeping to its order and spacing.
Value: 220 mmHg
